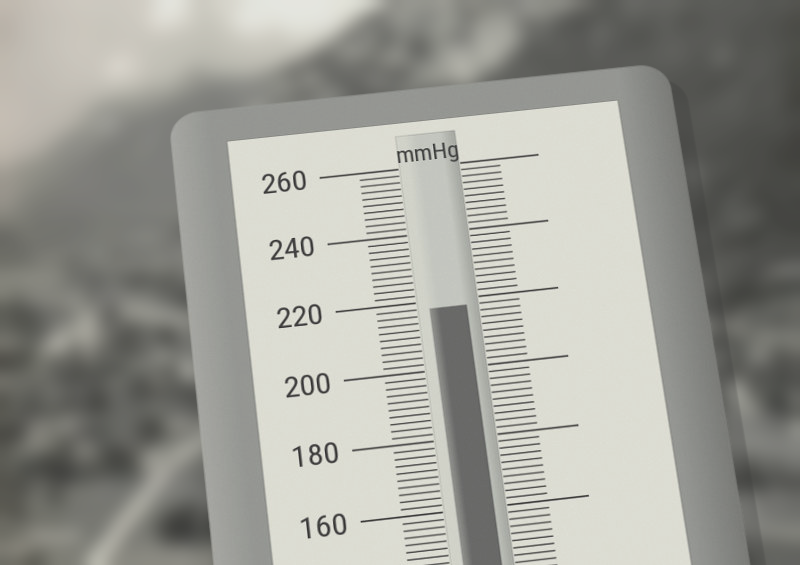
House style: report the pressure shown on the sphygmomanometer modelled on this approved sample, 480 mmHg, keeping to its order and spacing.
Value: 218 mmHg
